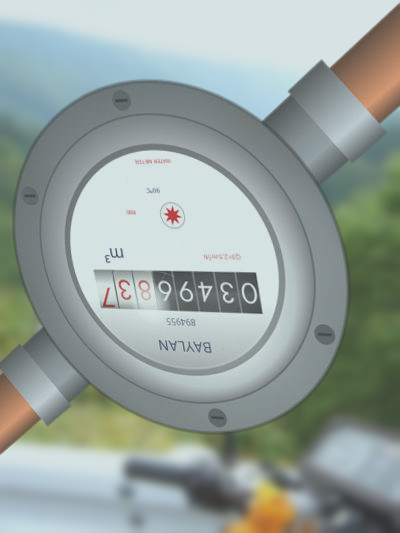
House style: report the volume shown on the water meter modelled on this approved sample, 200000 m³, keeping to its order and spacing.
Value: 3496.837 m³
